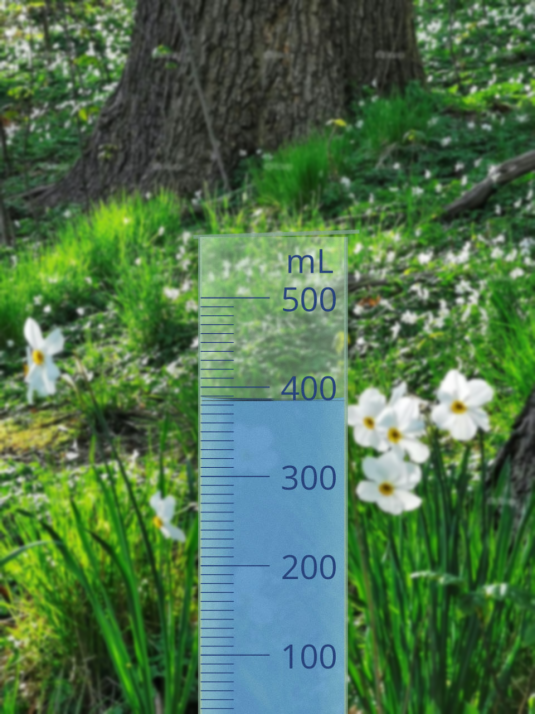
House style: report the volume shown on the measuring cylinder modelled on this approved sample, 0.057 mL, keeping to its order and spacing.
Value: 385 mL
